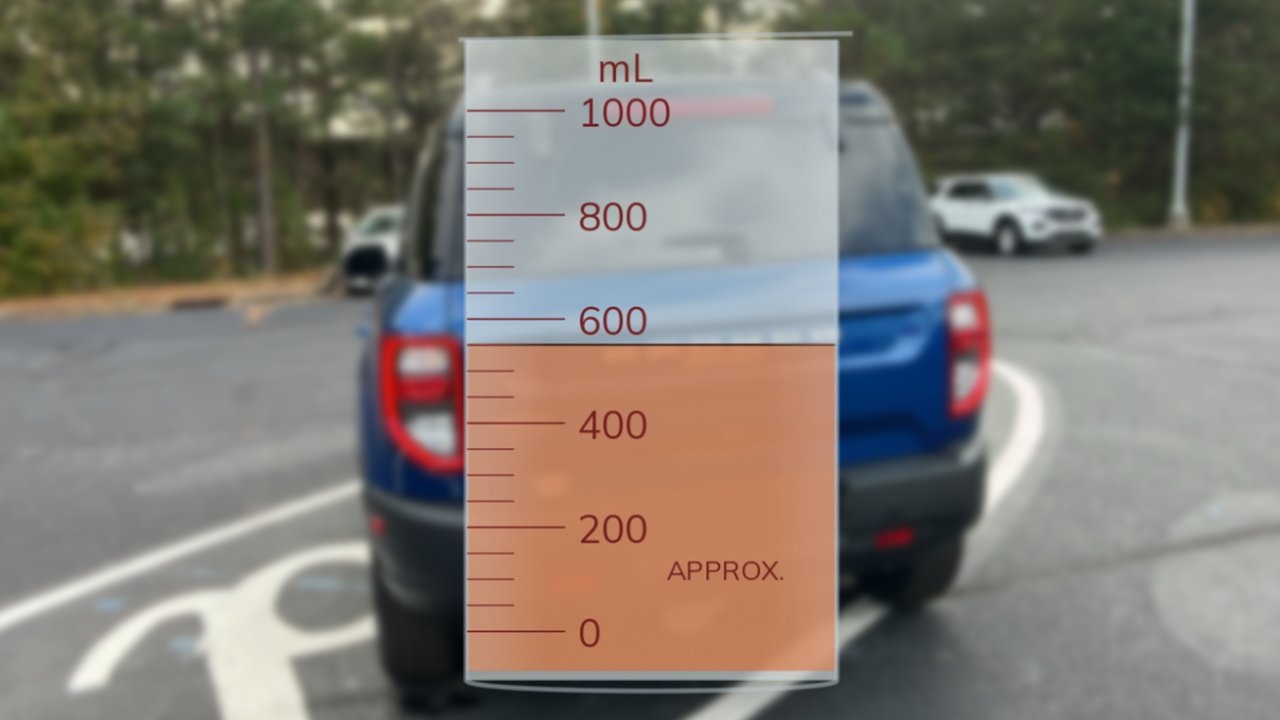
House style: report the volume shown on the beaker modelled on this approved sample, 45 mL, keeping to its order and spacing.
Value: 550 mL
